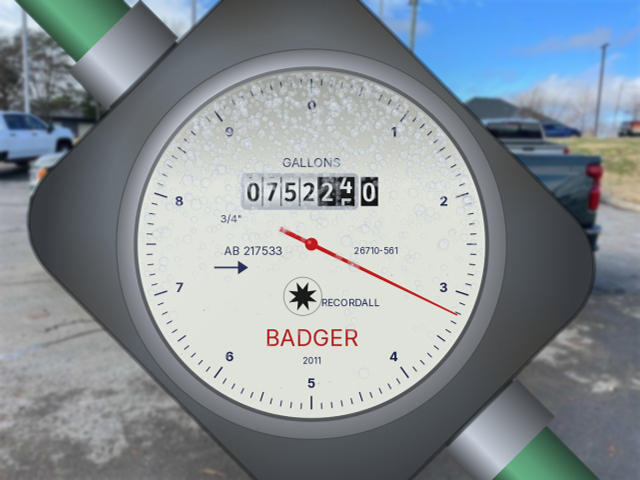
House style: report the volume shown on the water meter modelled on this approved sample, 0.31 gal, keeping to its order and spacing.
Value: 752243.2 gal
